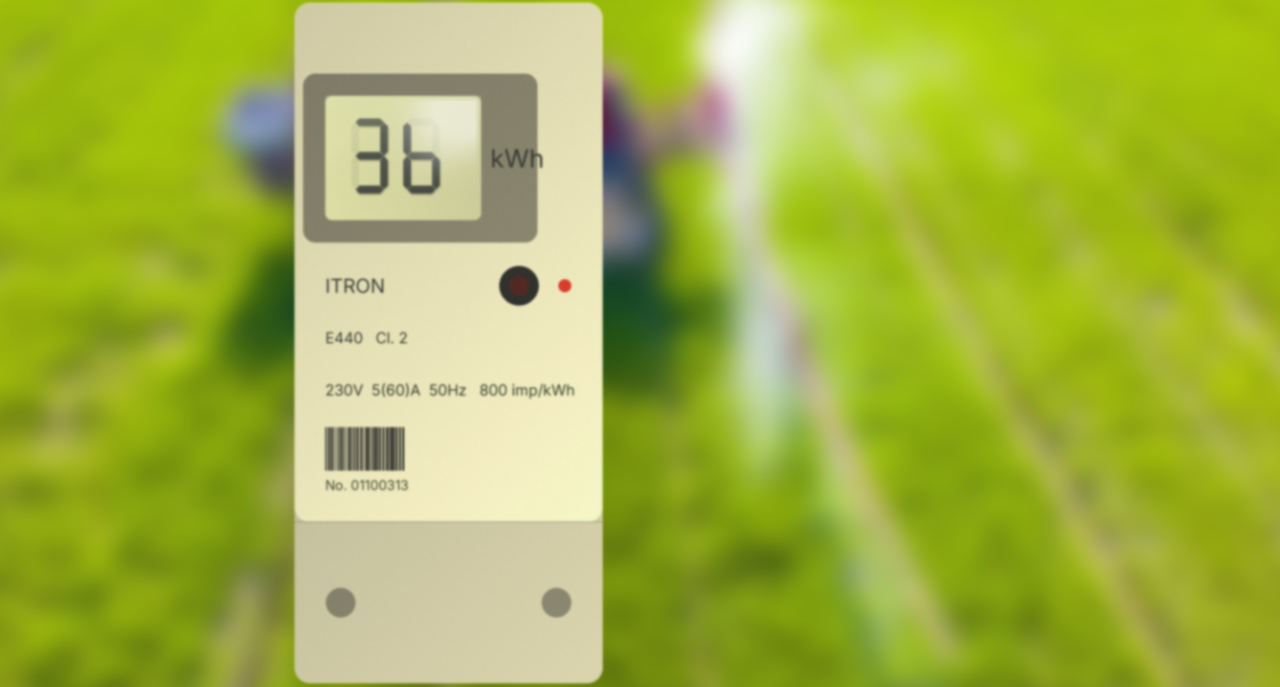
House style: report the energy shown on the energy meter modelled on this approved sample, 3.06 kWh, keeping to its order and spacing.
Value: 36 kWh
